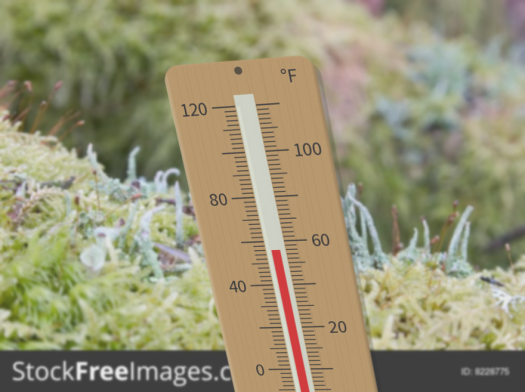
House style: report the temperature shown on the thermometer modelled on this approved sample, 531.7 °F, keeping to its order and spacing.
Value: 56 °F
